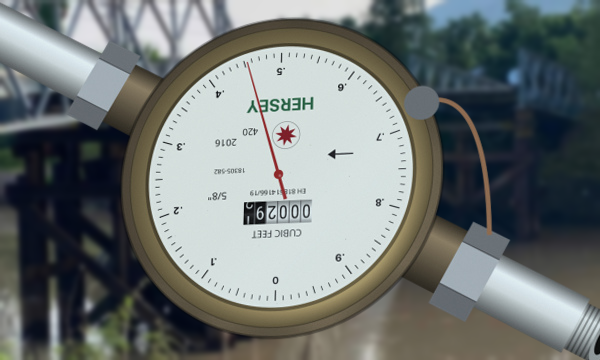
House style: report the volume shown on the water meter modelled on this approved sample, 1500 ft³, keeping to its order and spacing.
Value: 291.45 ft³
